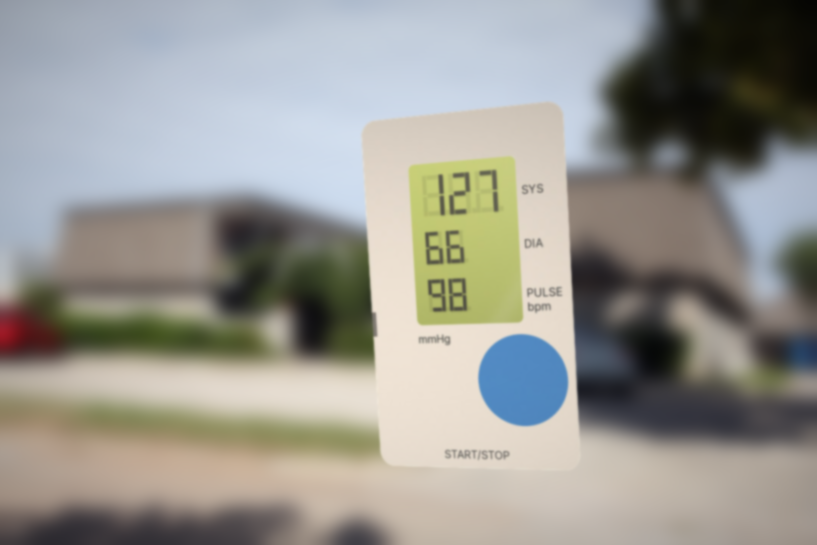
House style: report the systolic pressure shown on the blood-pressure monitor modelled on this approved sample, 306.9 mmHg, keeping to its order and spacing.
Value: 127 mmHg
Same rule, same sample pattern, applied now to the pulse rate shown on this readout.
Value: 98 bpm
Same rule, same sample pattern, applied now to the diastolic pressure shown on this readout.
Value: 66 mmHg
